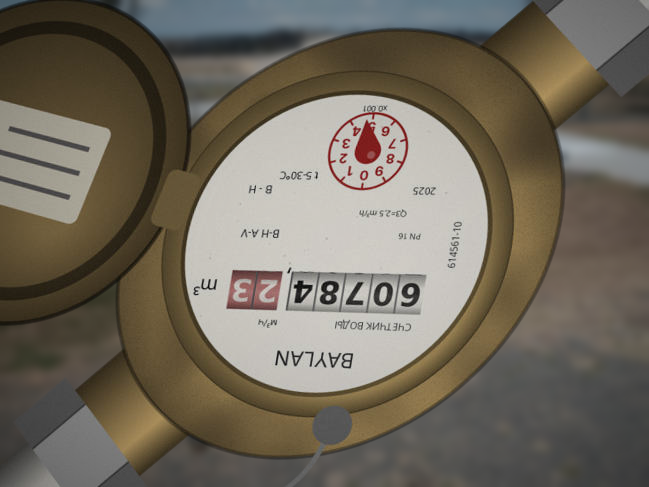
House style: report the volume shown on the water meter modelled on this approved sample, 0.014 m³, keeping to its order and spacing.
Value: 60784.234 m³
